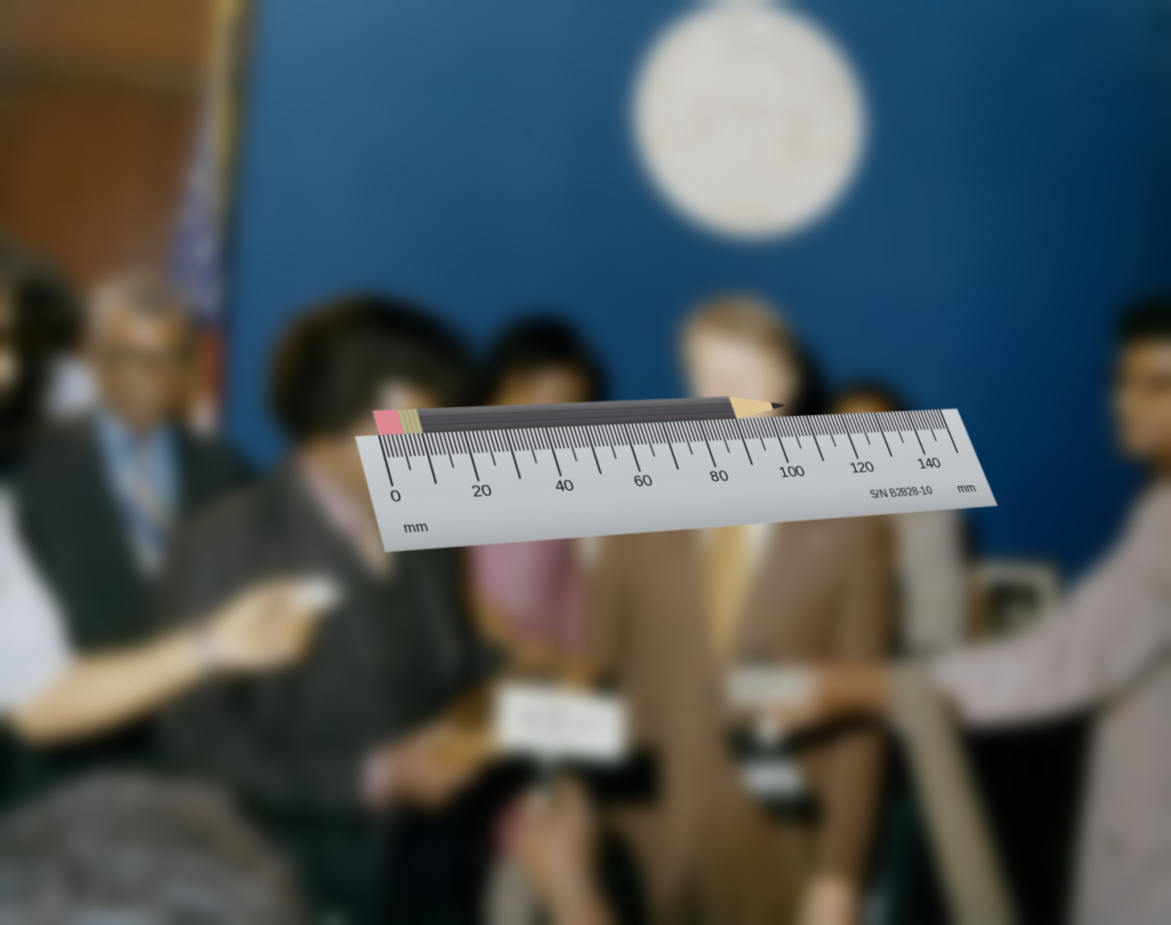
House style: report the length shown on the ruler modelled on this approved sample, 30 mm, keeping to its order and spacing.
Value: 105 mm
